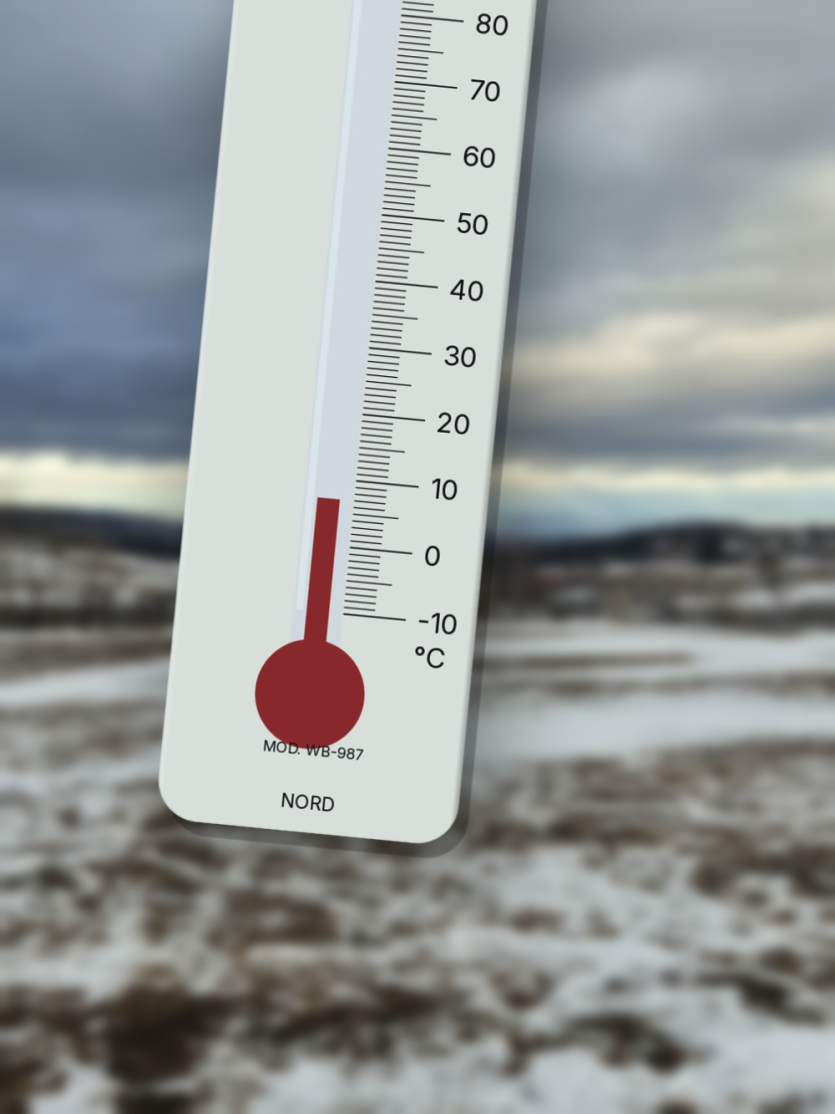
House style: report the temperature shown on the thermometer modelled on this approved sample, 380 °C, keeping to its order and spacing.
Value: 7 °C
